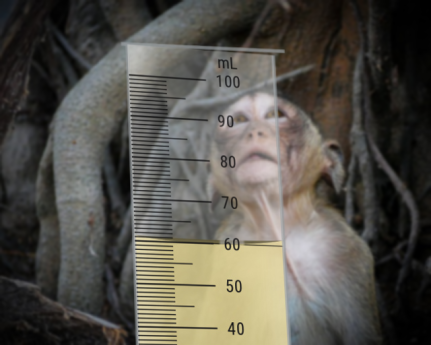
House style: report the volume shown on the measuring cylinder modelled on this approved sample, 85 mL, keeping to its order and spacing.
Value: 60 mL
